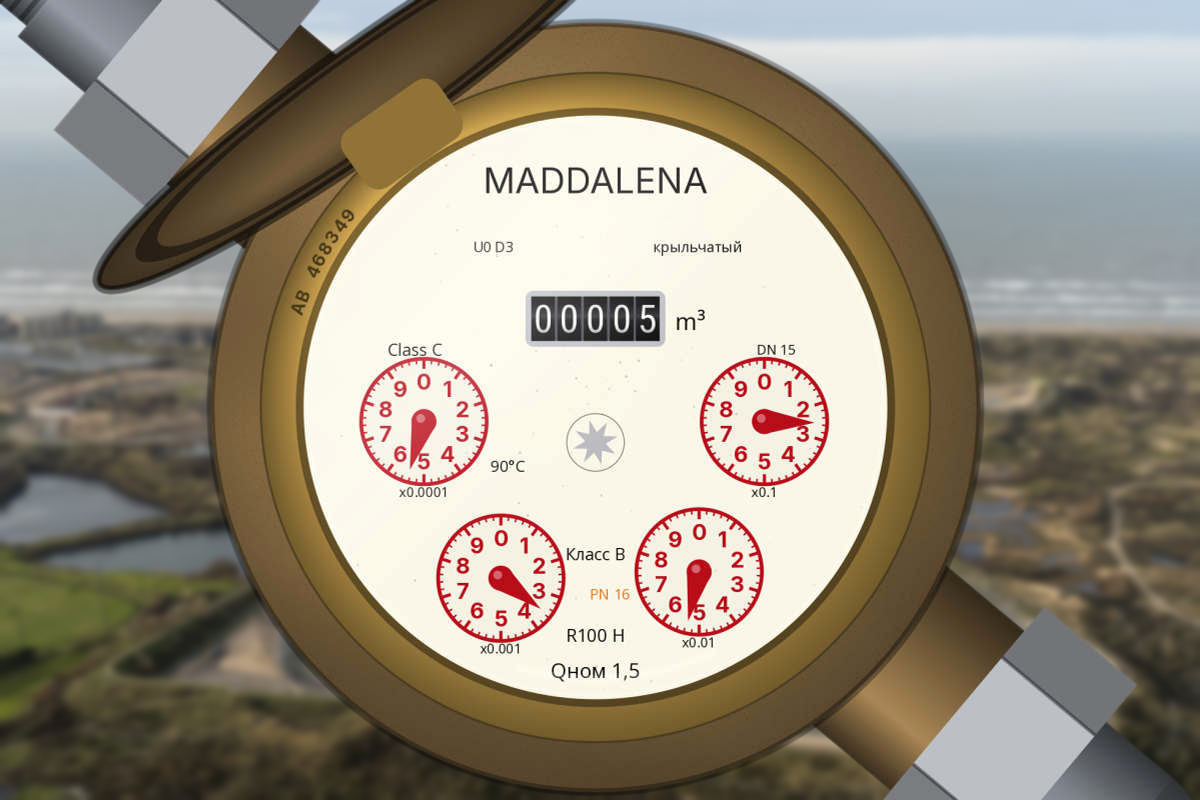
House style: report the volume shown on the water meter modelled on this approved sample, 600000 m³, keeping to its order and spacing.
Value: 5.2535 m³
